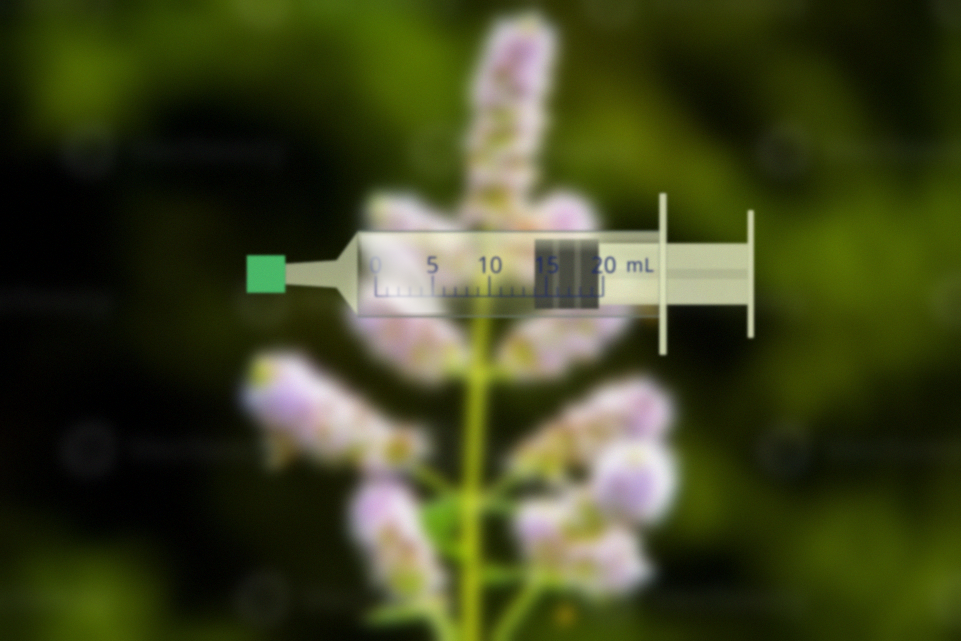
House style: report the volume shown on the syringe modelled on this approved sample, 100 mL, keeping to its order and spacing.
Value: 14 mL
